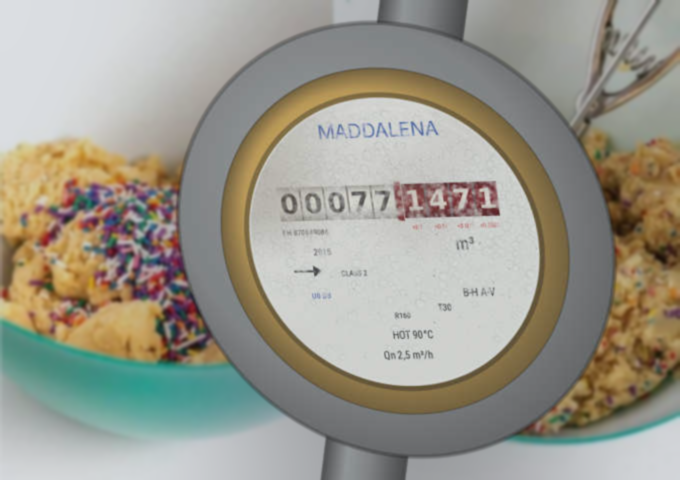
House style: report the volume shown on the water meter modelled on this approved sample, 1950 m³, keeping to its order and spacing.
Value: 77.1471 m³
